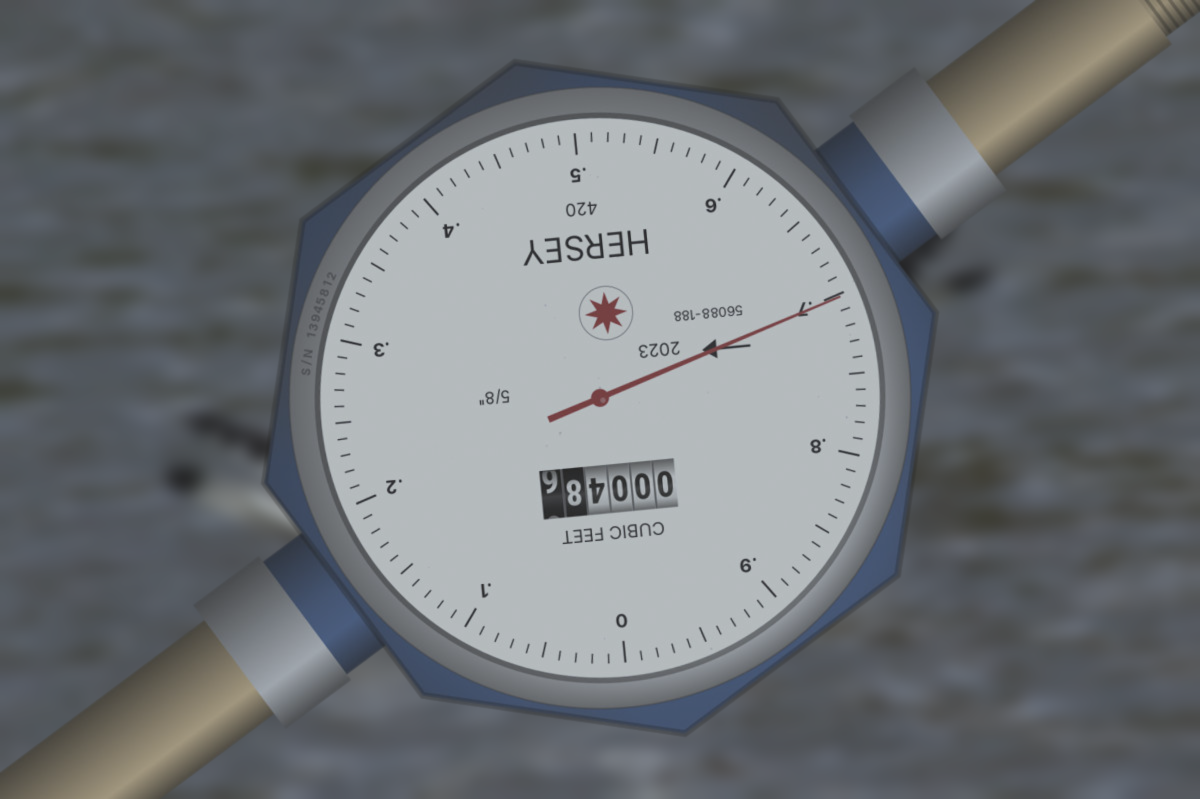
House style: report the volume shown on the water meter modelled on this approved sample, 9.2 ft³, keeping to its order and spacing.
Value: 485.70 ft³
